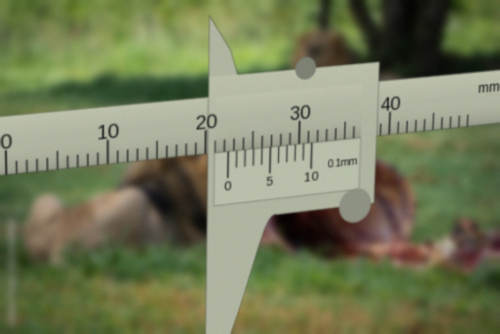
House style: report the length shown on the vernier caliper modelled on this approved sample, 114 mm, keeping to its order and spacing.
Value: 22.4 mm
